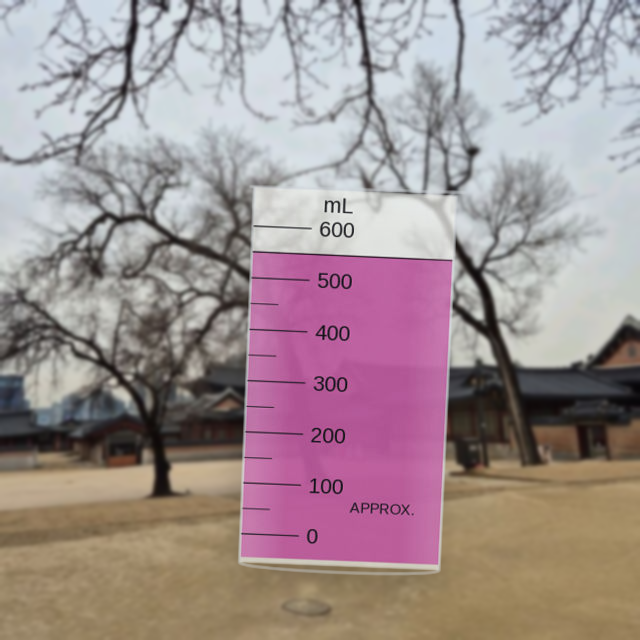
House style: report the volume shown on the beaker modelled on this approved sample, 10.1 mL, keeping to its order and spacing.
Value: 550 mL
